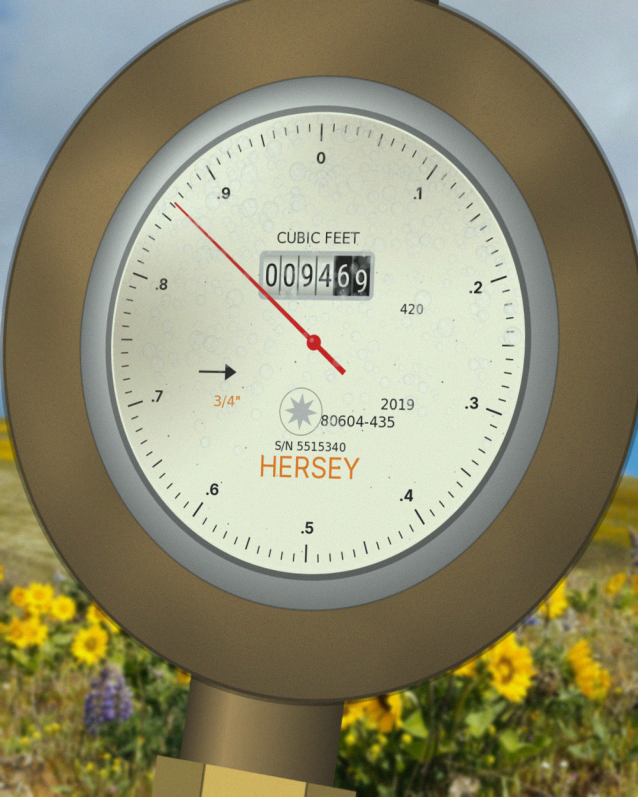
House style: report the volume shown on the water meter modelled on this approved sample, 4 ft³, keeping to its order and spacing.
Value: 9468.86 ft³
